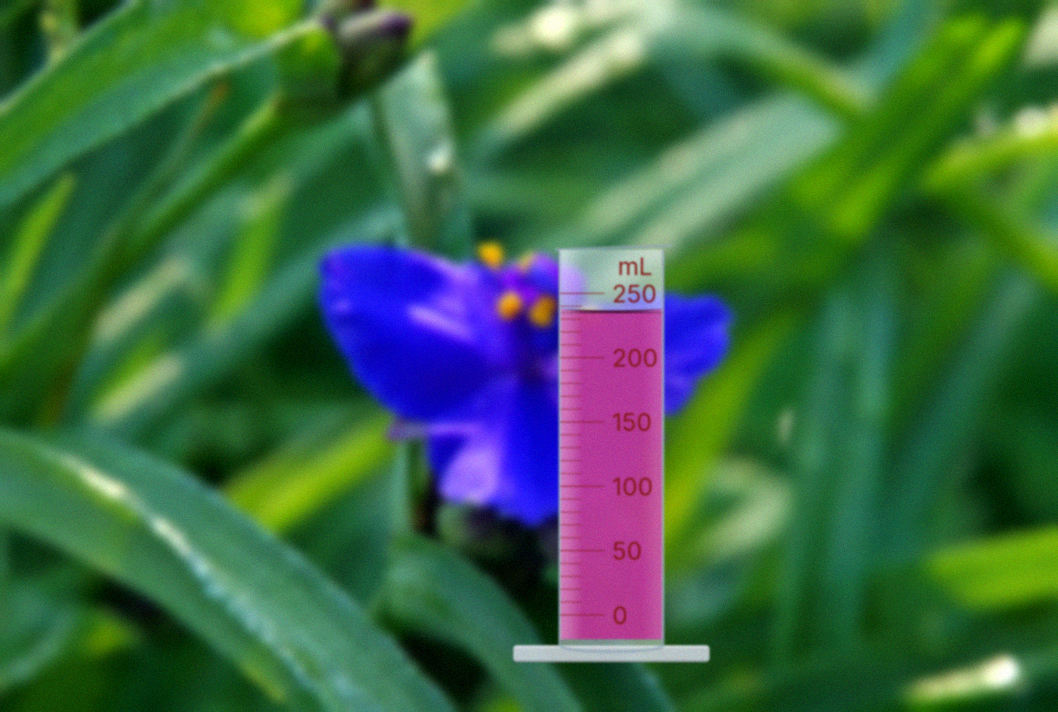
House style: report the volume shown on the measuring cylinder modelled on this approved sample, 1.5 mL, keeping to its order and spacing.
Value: 235 mL
